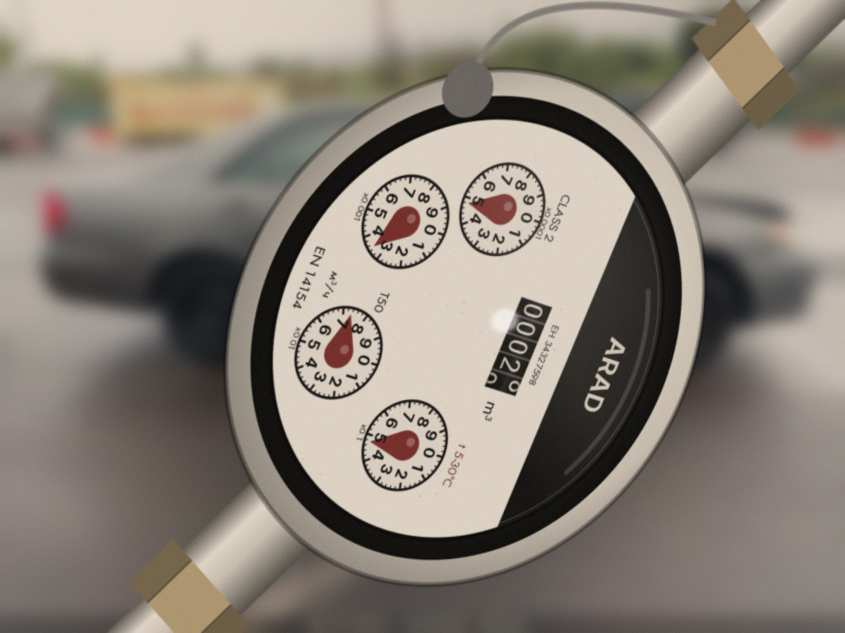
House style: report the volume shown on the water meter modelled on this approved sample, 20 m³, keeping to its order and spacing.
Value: 28.4734 m³
